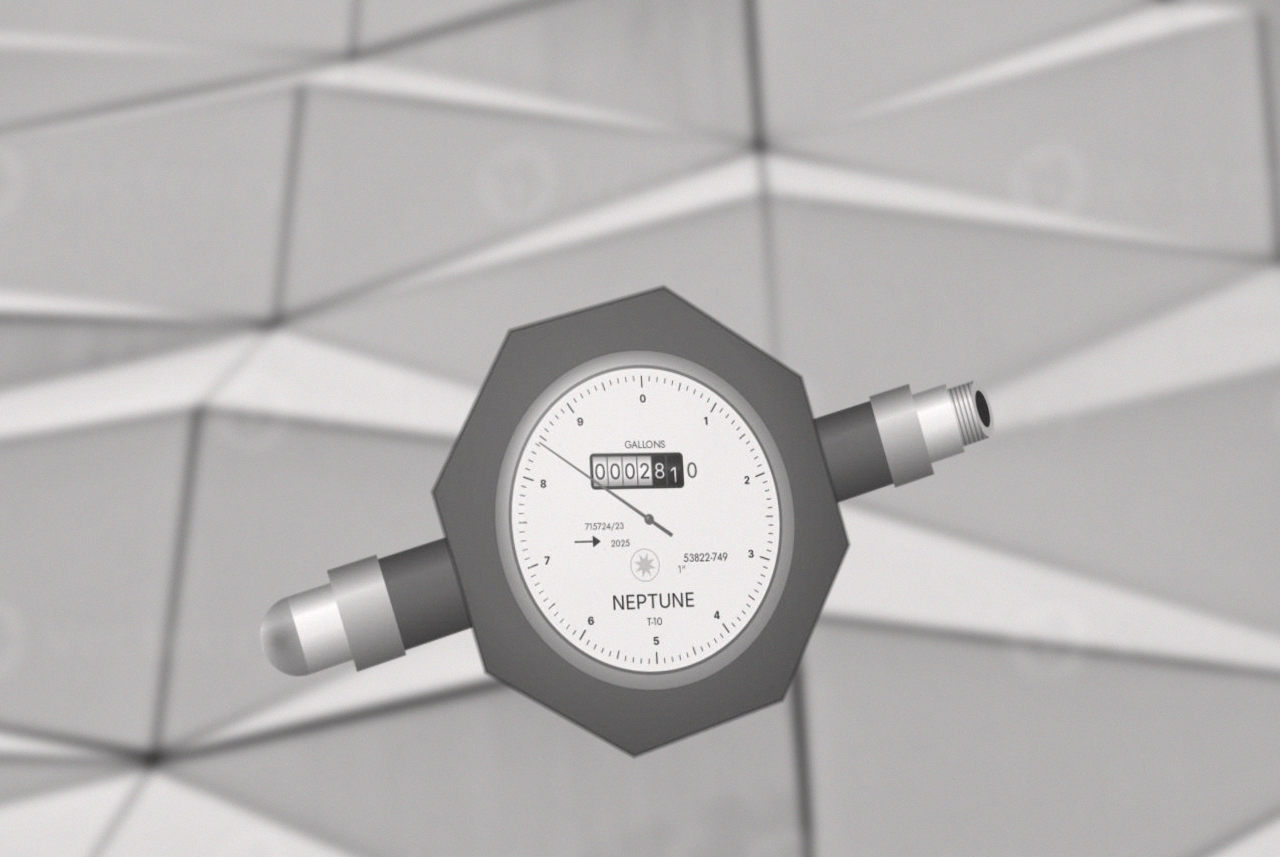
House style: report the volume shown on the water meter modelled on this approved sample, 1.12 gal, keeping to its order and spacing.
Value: 2808.4 gal
